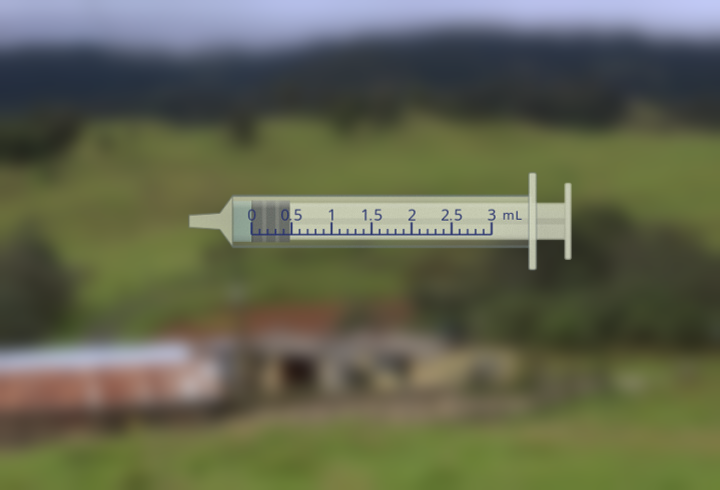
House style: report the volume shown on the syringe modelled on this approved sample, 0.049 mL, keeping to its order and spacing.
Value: 0 mL
